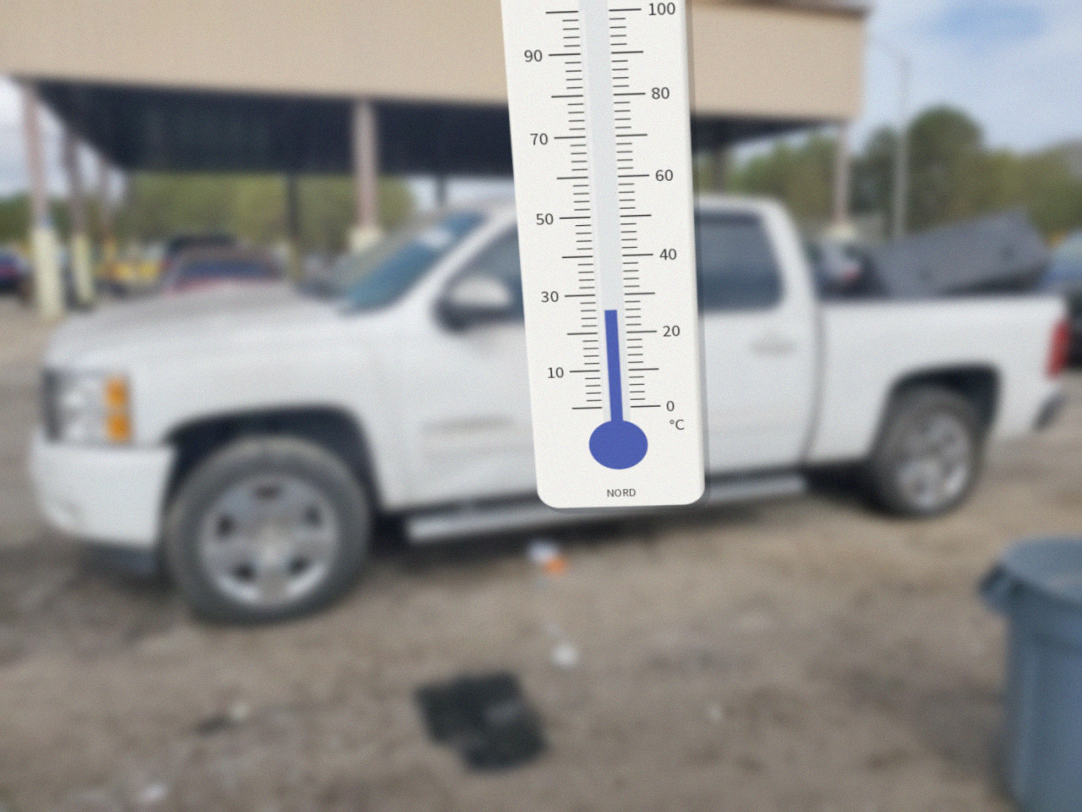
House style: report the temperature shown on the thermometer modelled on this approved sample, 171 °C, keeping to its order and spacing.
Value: 26 °C
